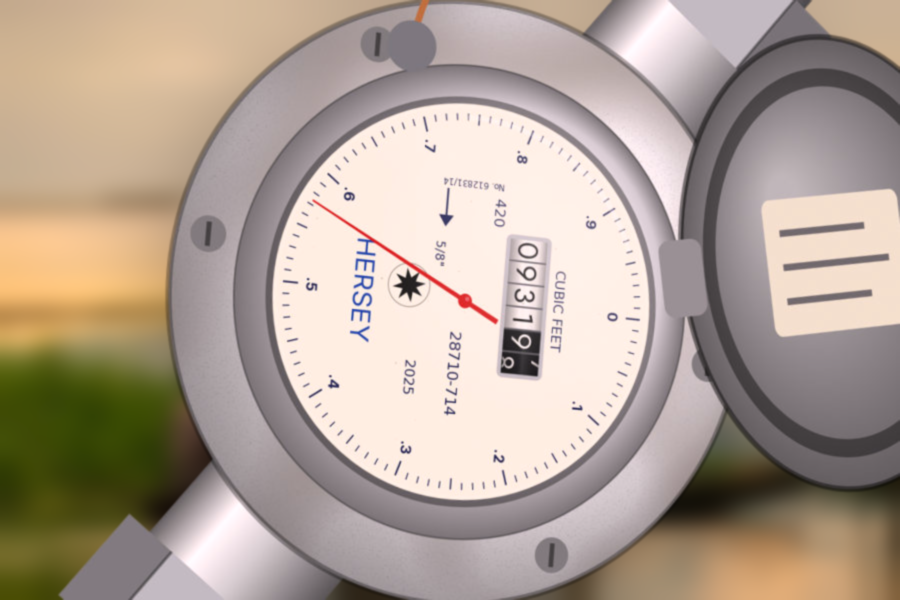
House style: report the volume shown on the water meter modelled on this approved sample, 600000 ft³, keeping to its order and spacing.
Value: 93197.57 ft³
